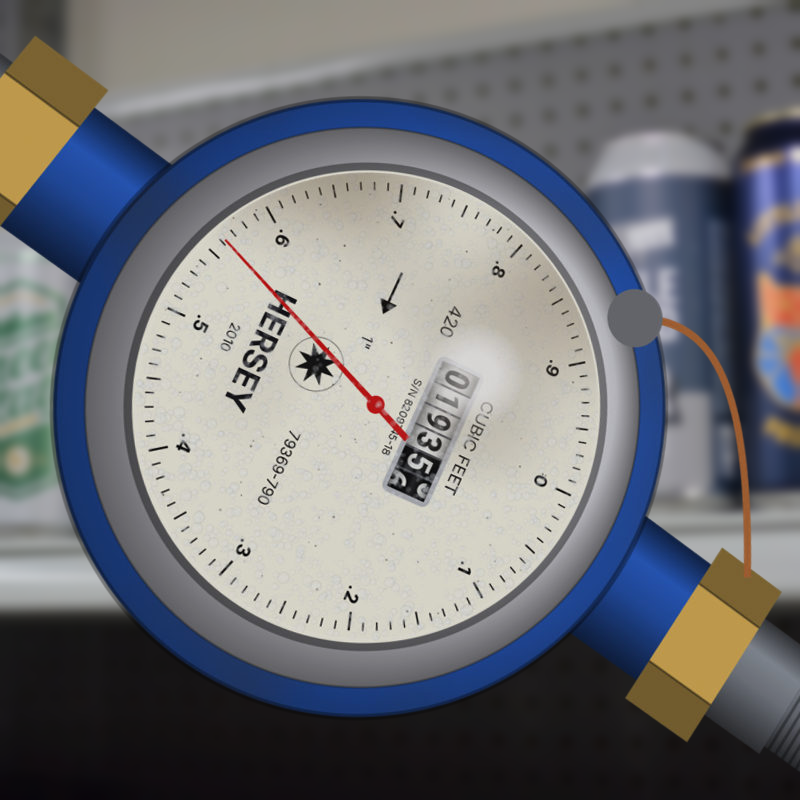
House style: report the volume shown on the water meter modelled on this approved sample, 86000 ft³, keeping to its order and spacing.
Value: 19355.56 ft³
